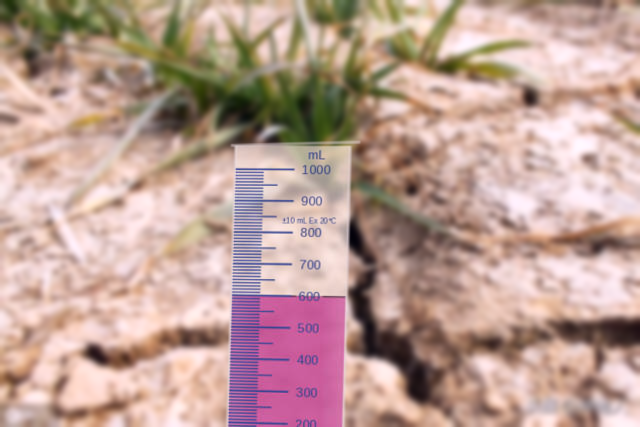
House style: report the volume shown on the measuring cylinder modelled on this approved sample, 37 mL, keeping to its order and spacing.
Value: 600 mL
